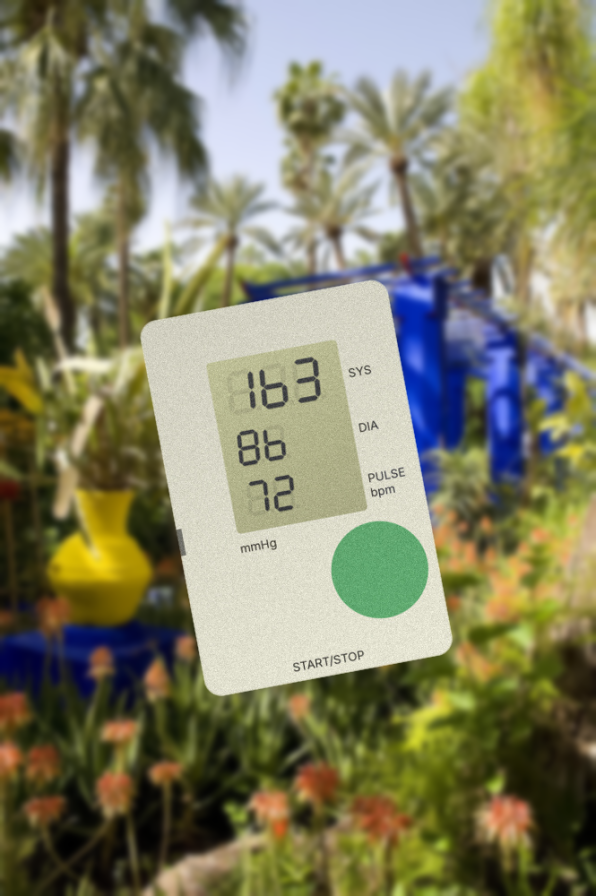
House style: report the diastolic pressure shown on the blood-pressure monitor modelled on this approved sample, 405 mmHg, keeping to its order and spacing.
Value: 86 mmHg
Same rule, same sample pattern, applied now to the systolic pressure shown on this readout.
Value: 163 mmHg
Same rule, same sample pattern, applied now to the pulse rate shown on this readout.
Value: 72 bpm
